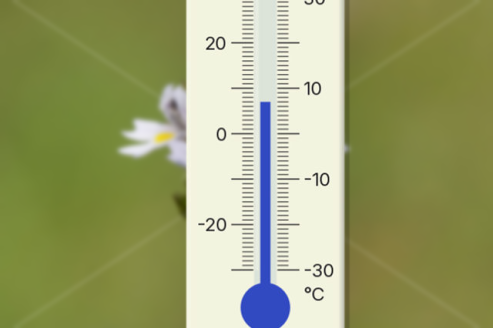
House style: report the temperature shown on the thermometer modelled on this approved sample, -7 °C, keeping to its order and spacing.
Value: 7 °C
